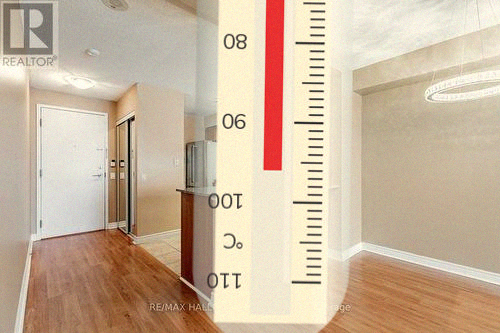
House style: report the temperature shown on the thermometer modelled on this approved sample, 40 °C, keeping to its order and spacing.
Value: 96 °C
